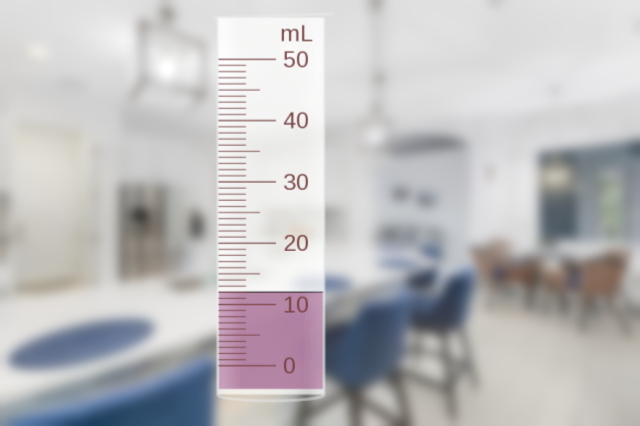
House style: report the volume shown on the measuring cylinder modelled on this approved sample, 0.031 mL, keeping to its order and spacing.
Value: 12 mL
